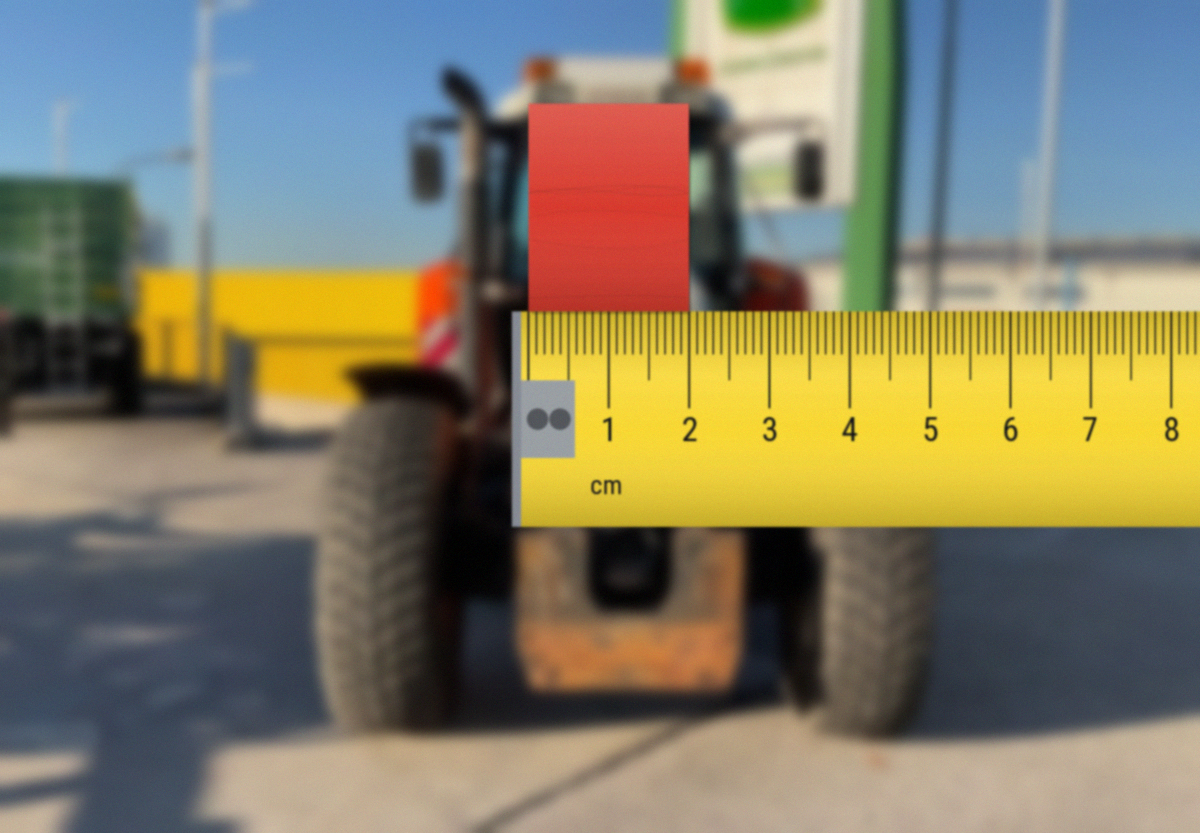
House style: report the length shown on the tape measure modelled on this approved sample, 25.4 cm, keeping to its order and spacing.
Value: 2 cm
